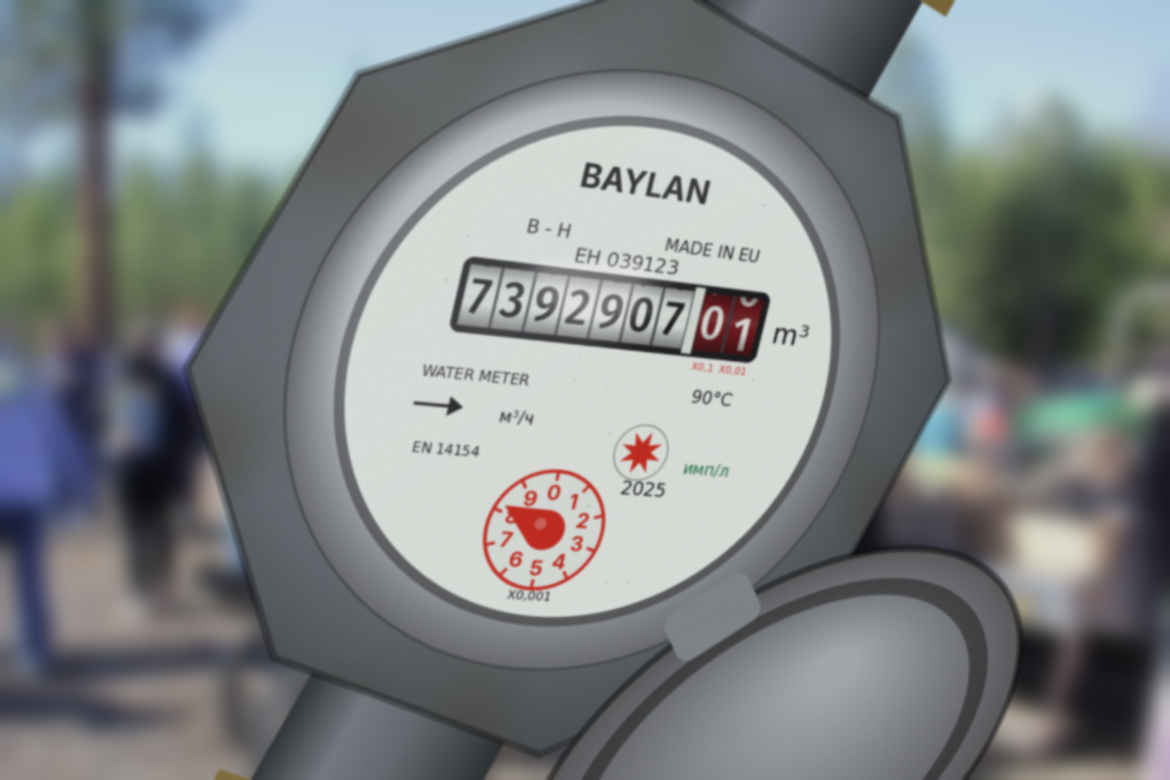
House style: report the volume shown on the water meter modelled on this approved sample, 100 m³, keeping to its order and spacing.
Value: 7392907.008 m³
